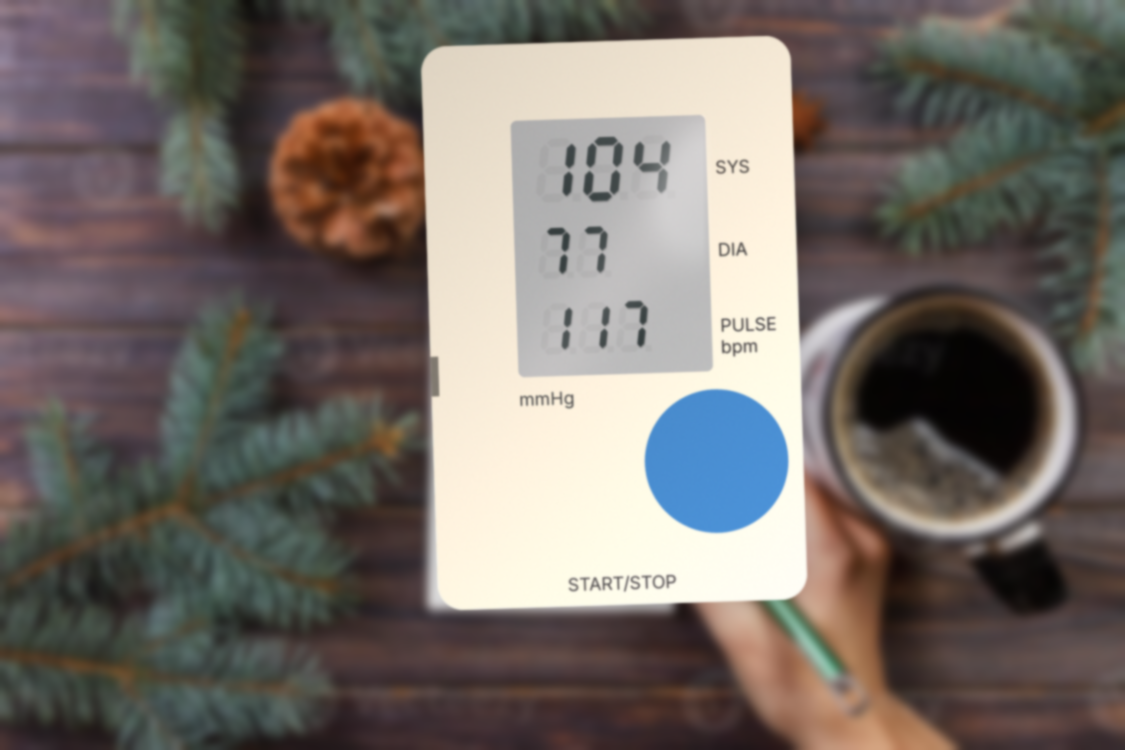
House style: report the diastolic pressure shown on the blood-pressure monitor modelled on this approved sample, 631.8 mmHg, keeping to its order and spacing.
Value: 77 mmHg
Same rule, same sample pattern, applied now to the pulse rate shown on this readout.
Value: 117 bpm
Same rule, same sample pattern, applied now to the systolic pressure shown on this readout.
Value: 104 mmHg
